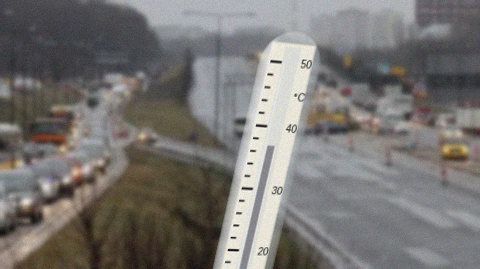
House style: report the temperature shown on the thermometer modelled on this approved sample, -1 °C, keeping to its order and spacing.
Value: 37 °C
